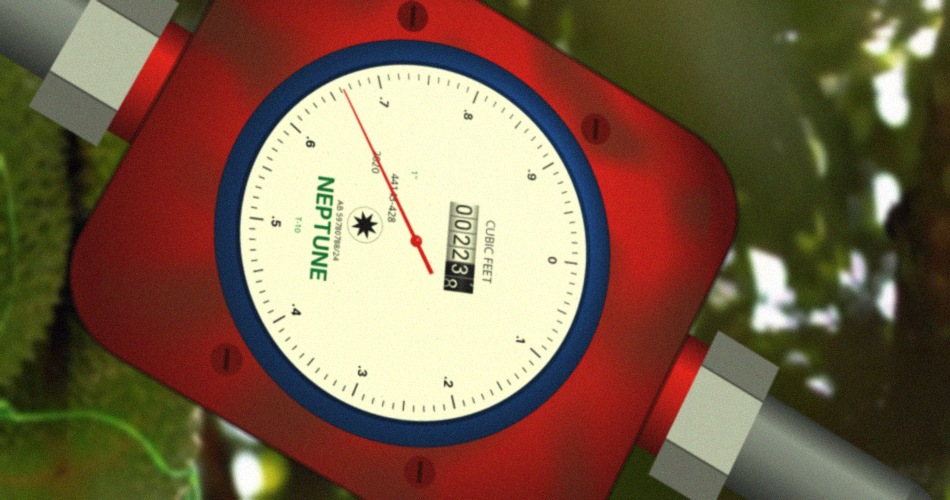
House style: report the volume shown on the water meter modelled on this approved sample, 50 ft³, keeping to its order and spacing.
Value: 2237.66 ft³
